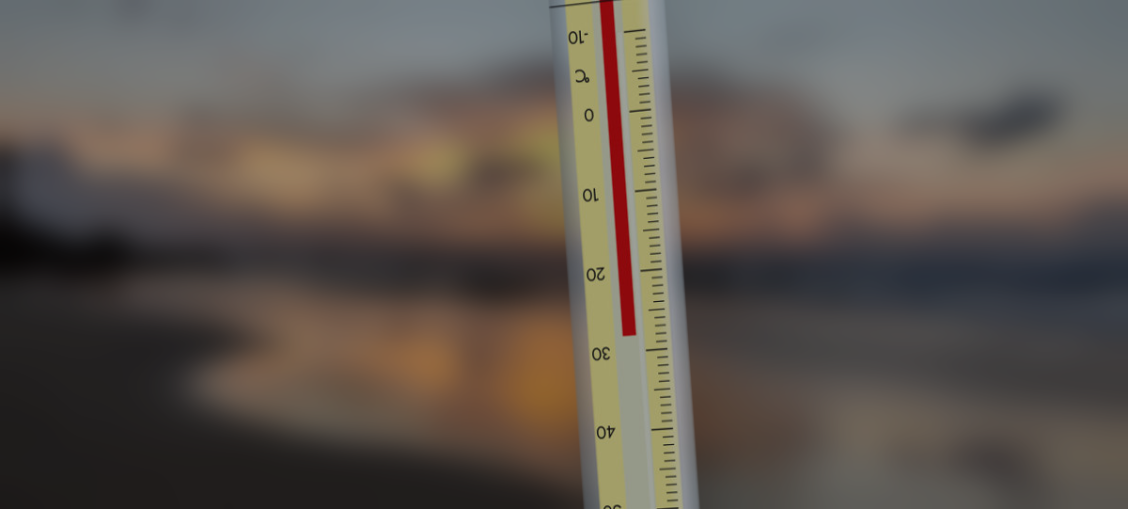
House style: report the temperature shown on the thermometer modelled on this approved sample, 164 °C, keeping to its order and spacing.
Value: 28 °C
